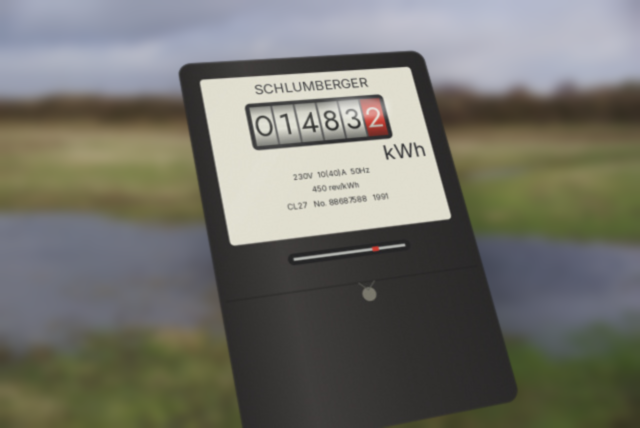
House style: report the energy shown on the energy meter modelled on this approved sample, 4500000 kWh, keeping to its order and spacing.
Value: 1483.2 kWh
